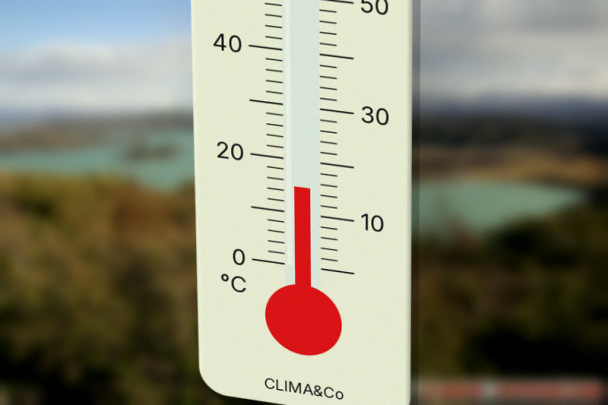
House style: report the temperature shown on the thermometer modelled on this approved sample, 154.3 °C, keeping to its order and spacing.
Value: 15 °C
